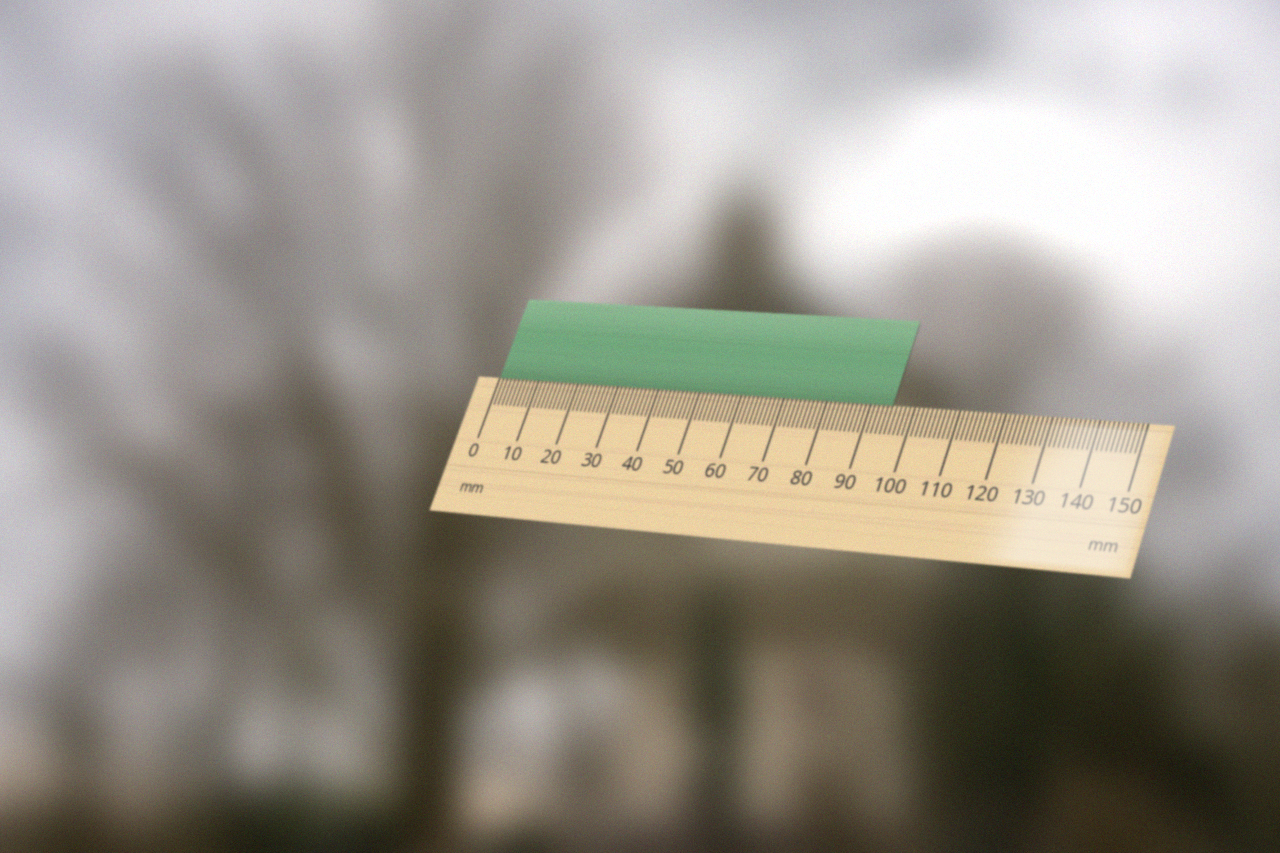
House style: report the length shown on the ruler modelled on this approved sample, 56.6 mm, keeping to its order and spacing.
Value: 95 mm
